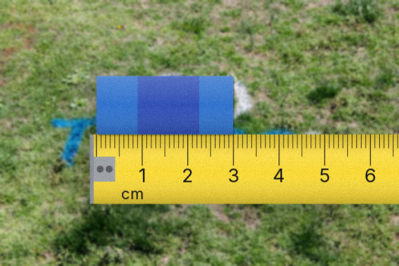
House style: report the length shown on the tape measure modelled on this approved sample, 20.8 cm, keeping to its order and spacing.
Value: 3 cm
